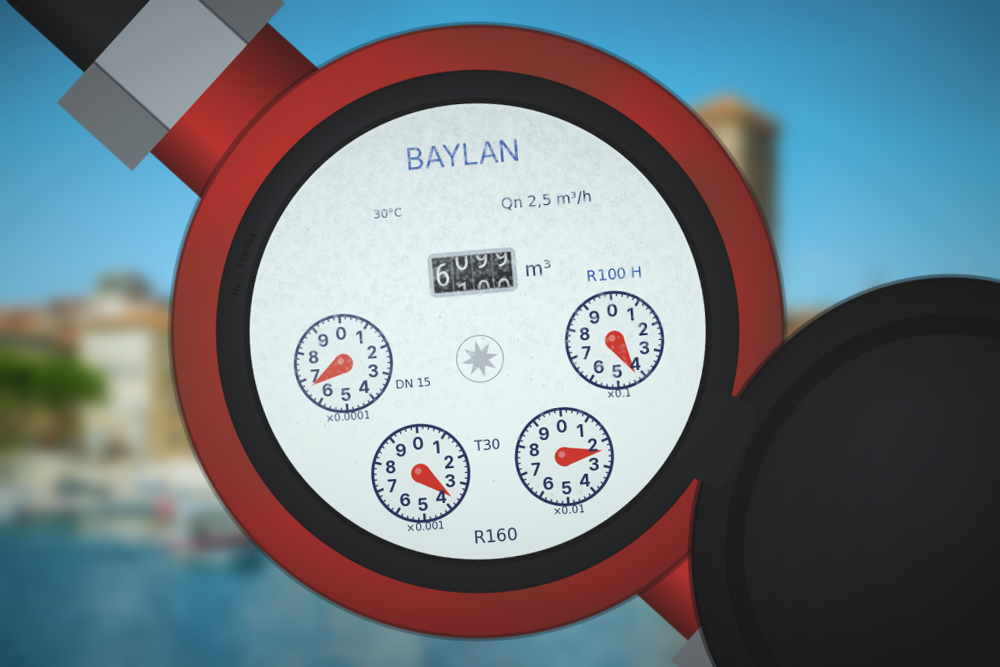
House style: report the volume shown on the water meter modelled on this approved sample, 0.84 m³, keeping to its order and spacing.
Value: 6099.4236 m³
